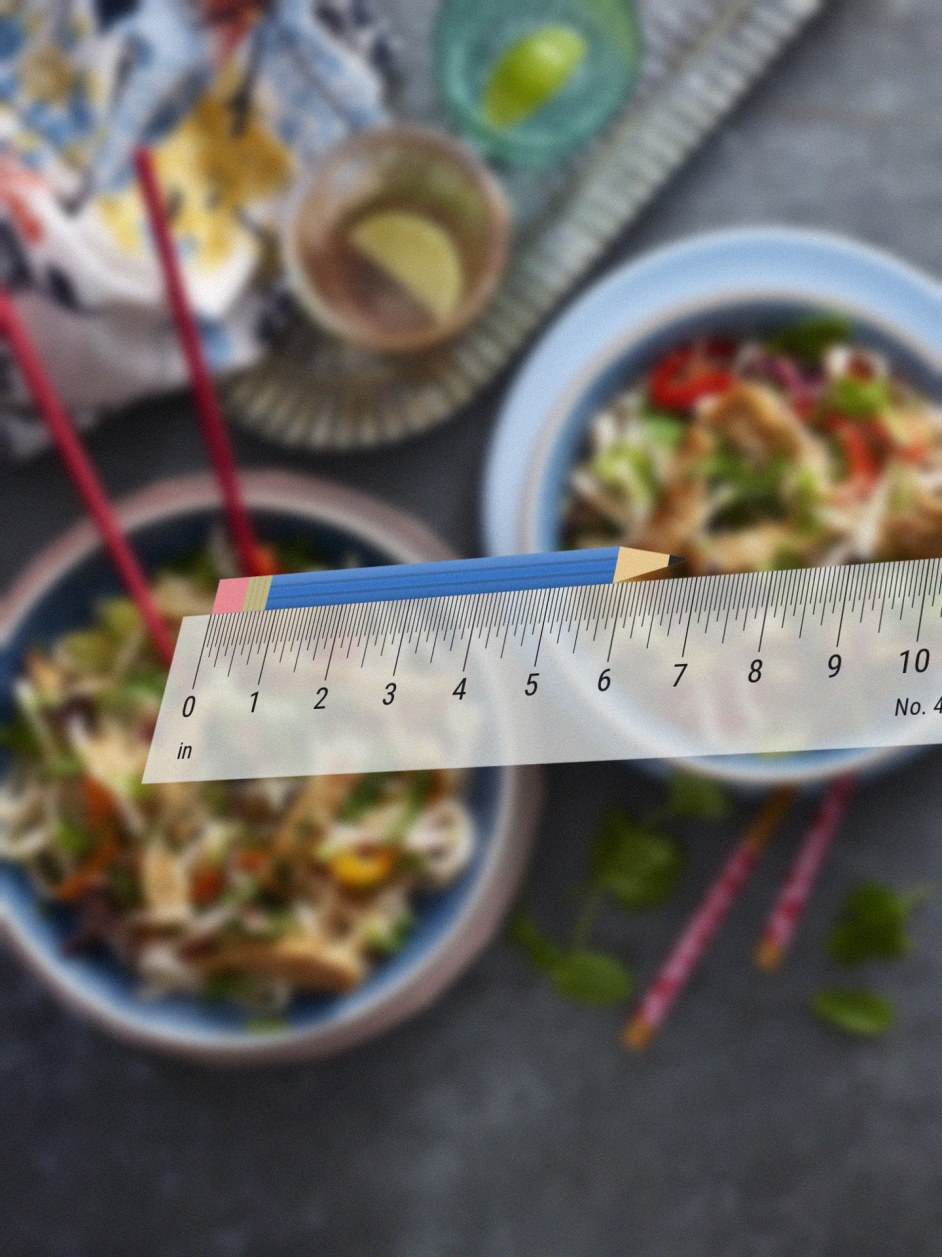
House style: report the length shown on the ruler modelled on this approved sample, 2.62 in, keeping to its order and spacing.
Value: 6.8125 in
